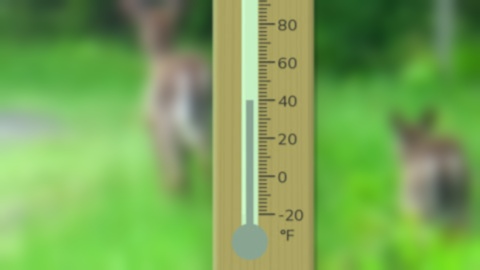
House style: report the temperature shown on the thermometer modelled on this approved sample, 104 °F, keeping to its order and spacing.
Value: 40 °F
